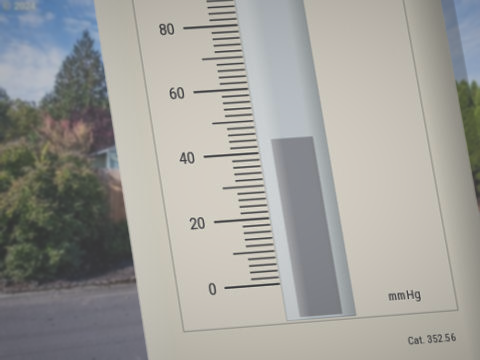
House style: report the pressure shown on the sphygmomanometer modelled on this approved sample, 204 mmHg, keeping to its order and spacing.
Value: 44 mmHg
